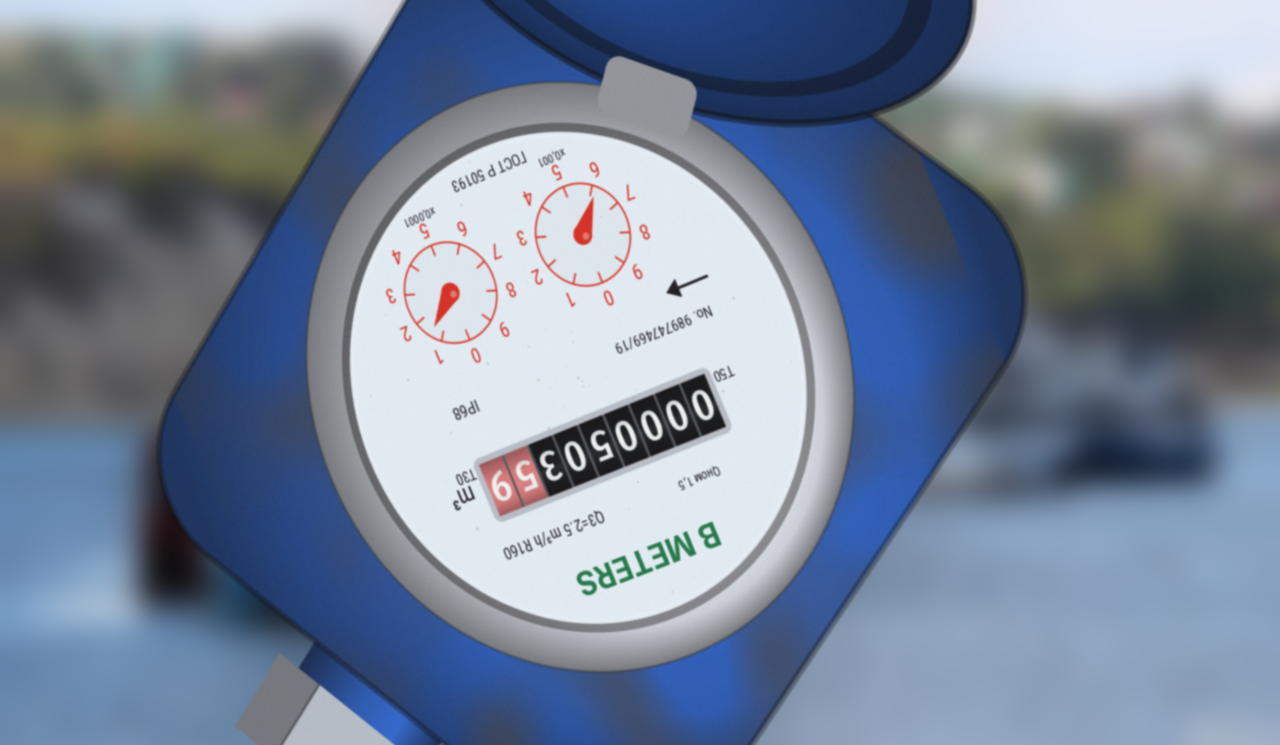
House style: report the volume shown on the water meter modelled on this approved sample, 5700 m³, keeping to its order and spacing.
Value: 503.5961 m³
